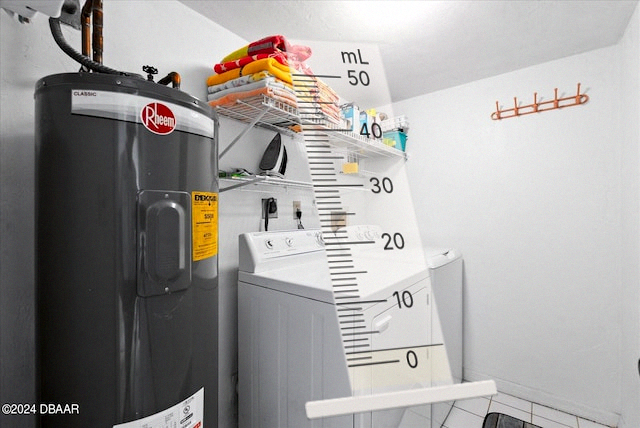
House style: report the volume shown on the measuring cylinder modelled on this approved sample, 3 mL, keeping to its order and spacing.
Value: 2 mL
